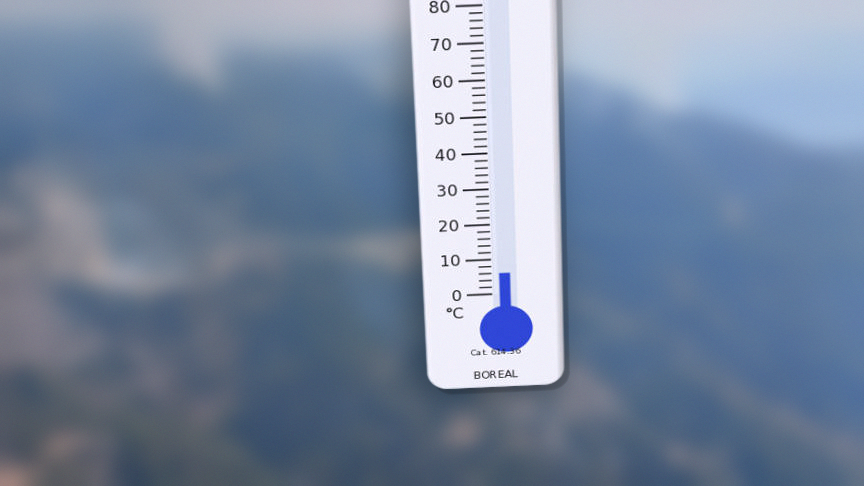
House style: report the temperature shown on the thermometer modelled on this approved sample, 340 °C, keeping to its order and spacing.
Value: 6 °C
